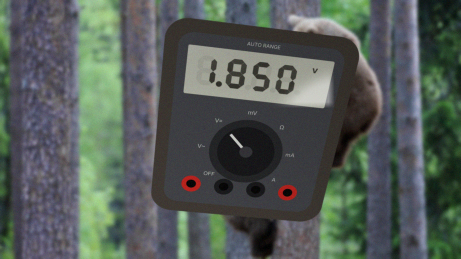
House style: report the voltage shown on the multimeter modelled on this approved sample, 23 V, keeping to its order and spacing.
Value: 1.850 V
